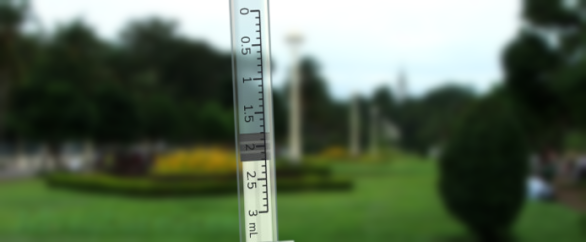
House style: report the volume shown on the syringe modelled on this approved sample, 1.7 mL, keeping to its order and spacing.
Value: 1.8 mL
